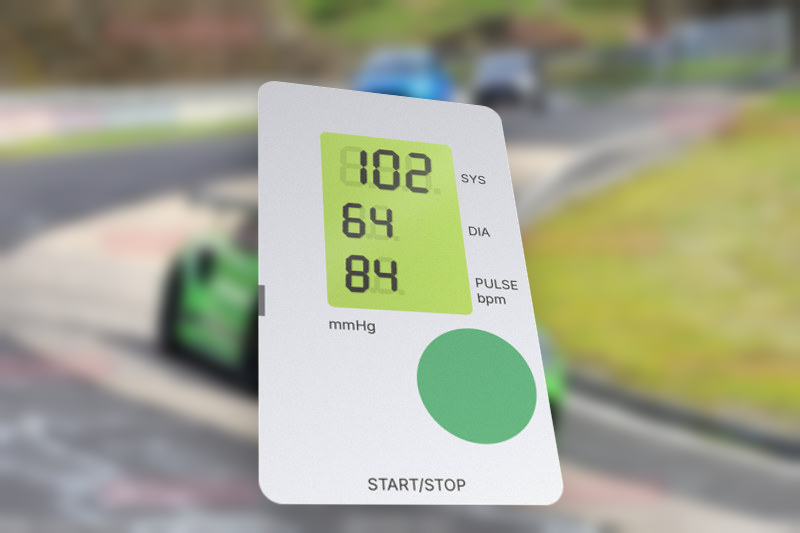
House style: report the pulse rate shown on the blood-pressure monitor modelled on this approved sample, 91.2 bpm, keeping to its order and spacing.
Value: 84 bpm
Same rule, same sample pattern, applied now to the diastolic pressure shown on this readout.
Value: 64 mmHg
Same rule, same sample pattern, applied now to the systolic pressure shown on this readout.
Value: 102 mmHg
